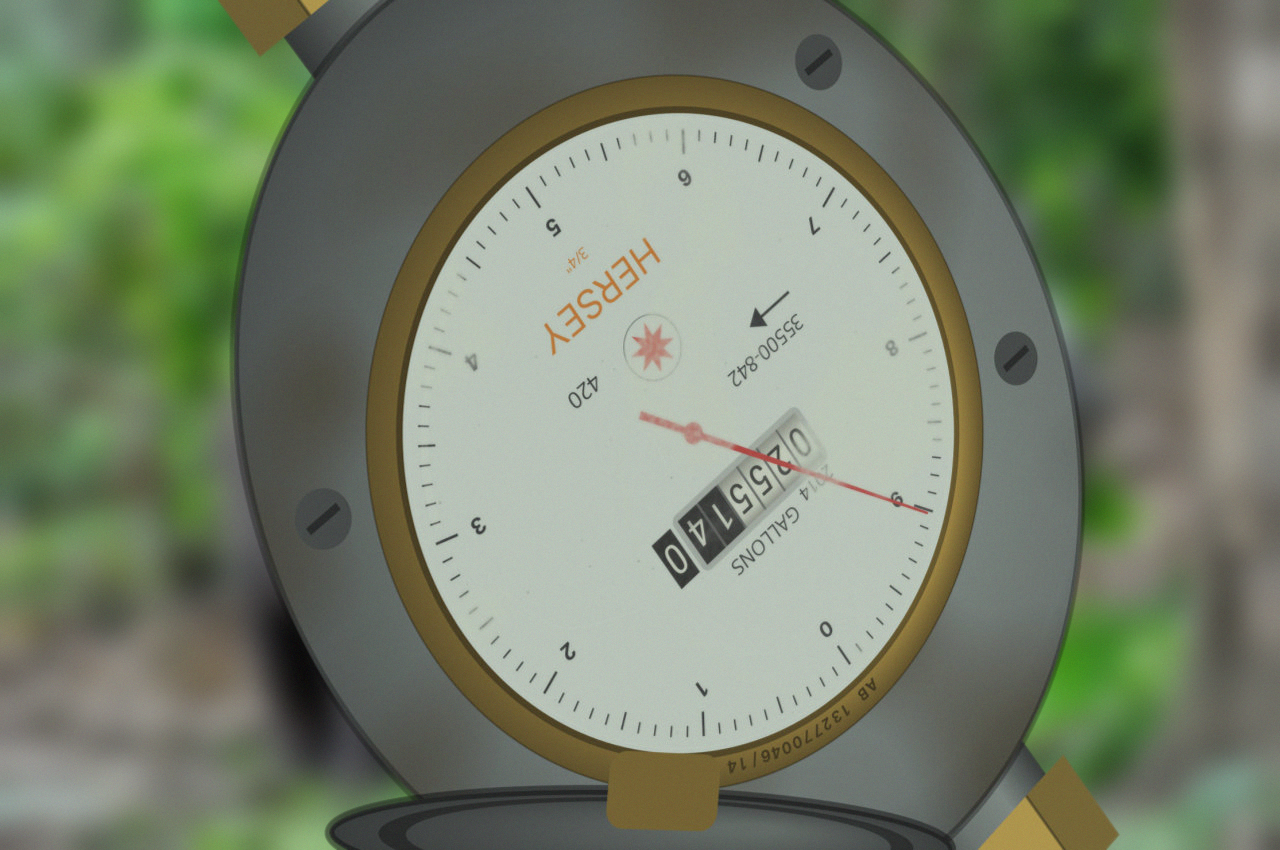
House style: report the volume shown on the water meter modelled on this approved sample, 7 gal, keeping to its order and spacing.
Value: 255139.0 gal
